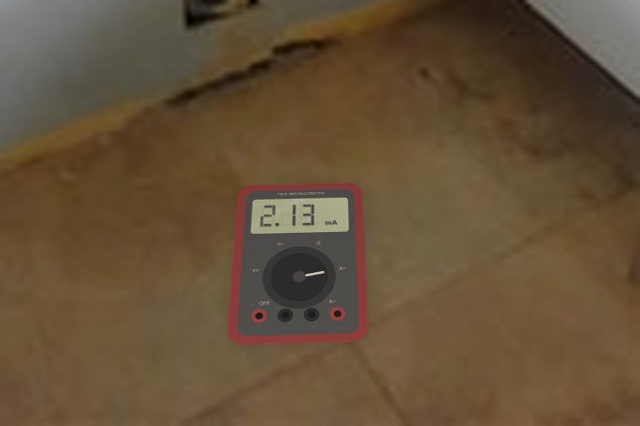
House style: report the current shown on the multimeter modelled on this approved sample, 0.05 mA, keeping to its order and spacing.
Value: 2.13 mA
